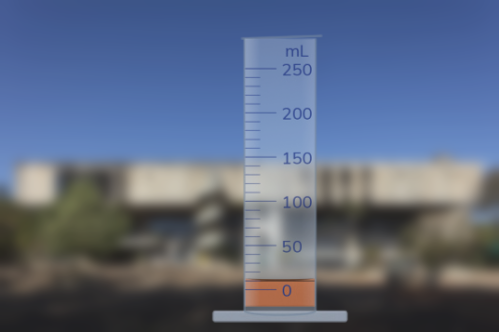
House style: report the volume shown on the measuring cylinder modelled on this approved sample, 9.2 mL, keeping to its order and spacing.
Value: 10 mL
